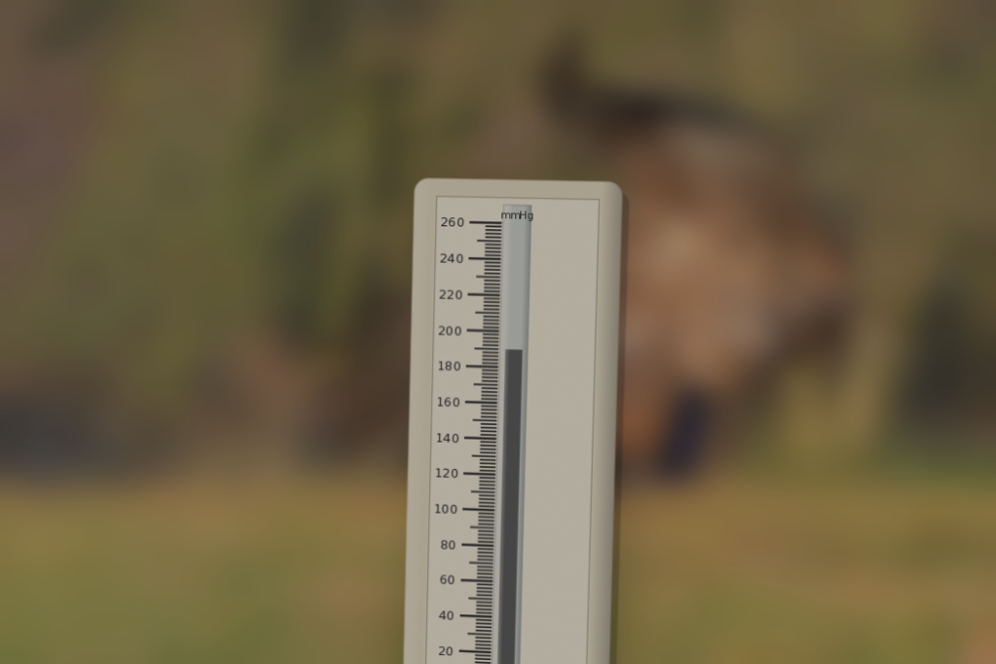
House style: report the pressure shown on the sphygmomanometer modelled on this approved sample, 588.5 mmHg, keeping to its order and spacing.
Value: 190 mmHg
